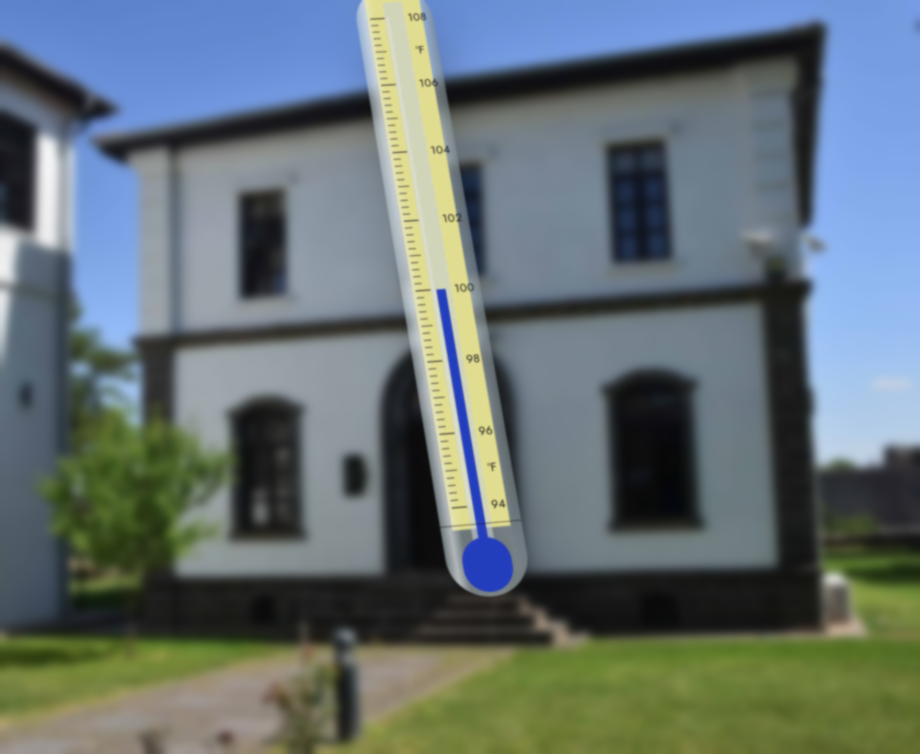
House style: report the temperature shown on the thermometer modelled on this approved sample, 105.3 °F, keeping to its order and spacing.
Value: 100 °F
